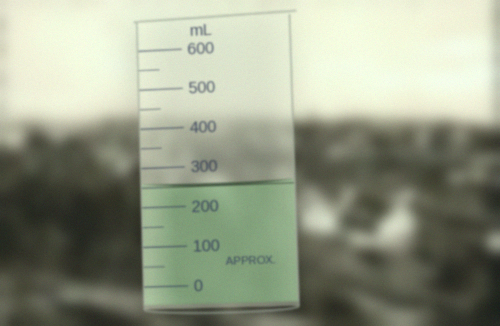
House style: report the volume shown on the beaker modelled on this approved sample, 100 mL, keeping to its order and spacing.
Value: 250 mL
